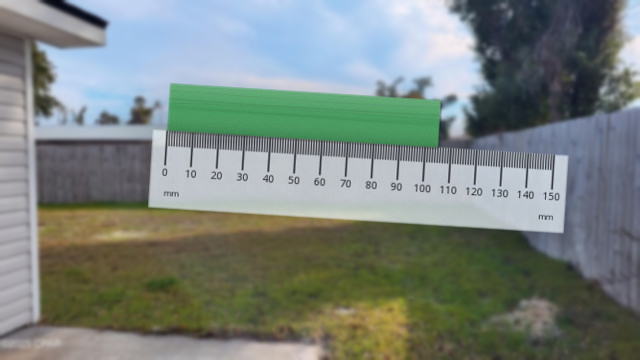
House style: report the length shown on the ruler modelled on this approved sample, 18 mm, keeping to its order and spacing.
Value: 105 mm
